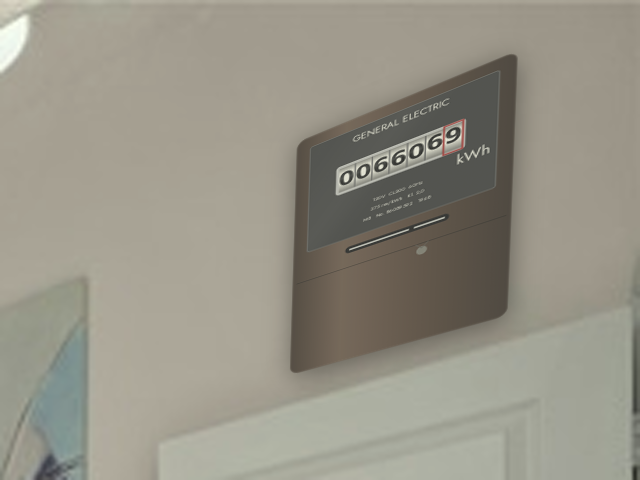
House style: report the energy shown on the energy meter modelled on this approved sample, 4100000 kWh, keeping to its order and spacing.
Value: 6606.9 kWh
